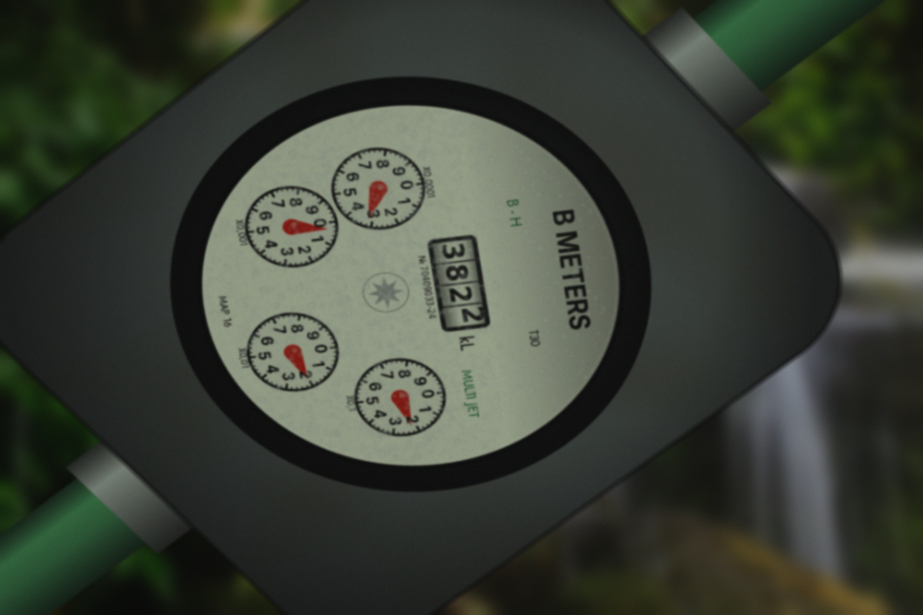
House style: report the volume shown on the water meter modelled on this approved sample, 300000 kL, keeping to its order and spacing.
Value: 3822.2203 kL
